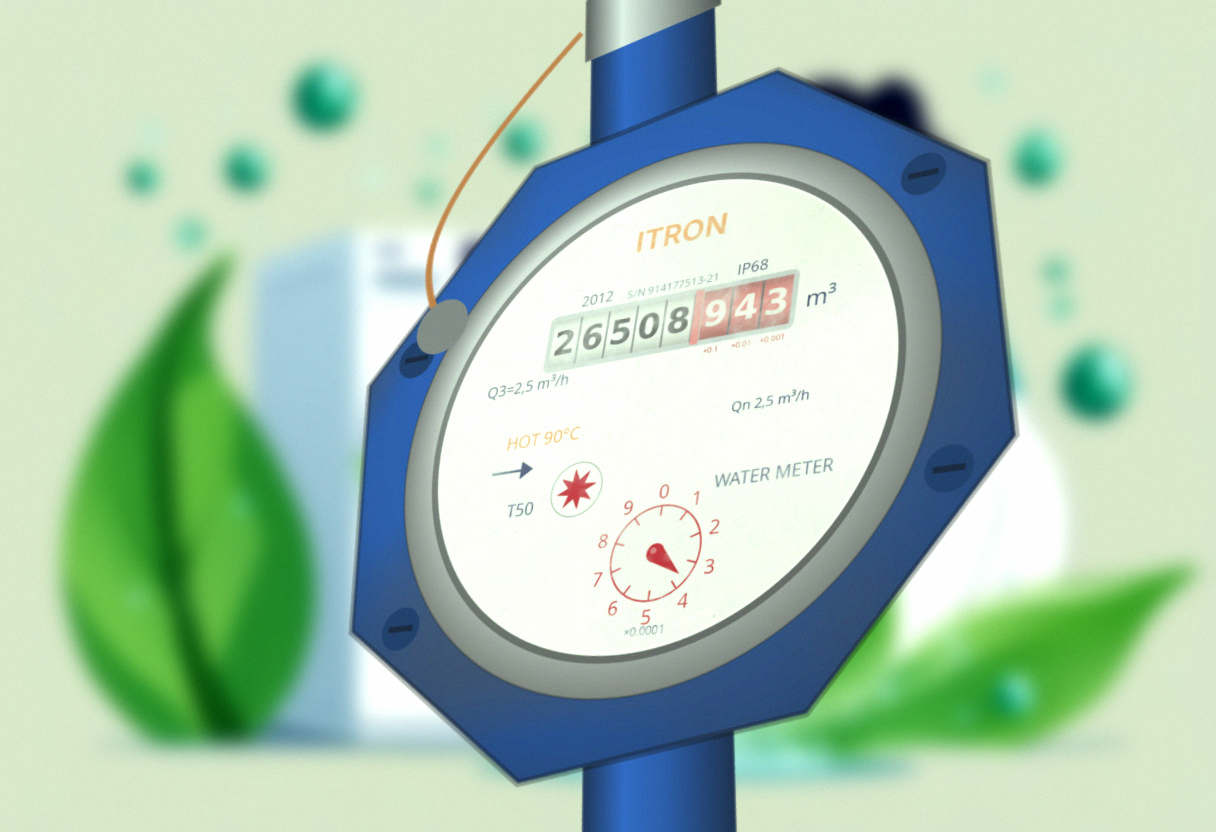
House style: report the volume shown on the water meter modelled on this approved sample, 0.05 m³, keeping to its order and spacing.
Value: 26508.9433 m³
